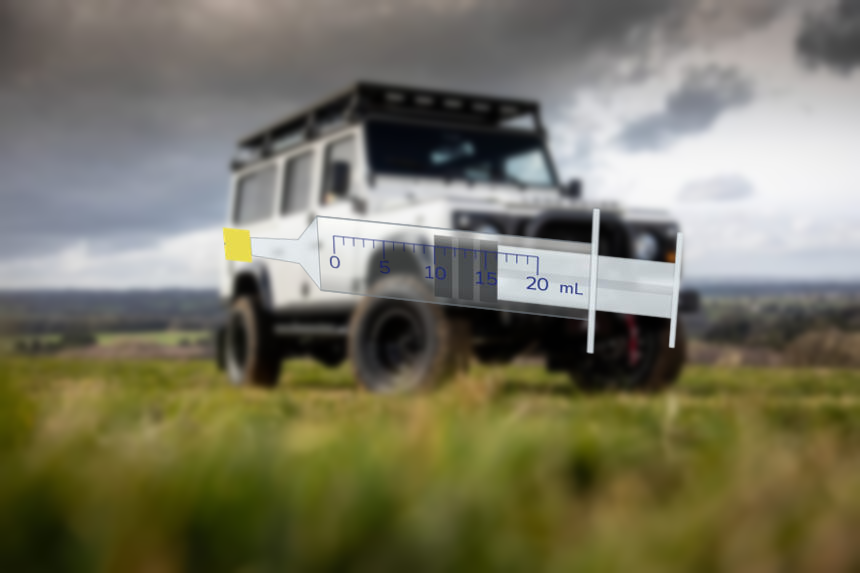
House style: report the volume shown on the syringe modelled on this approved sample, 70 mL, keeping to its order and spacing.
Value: 10 mL
